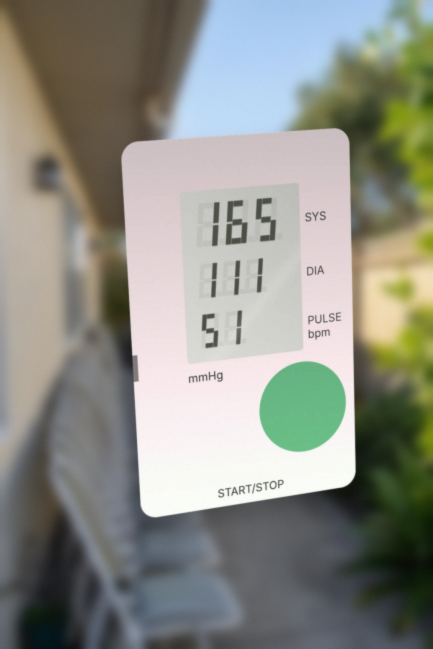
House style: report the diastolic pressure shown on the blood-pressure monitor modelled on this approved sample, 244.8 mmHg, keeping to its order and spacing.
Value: 111 mmHg
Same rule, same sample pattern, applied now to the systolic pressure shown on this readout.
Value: 165 mmHg
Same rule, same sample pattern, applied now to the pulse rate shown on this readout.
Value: 51 bpm
